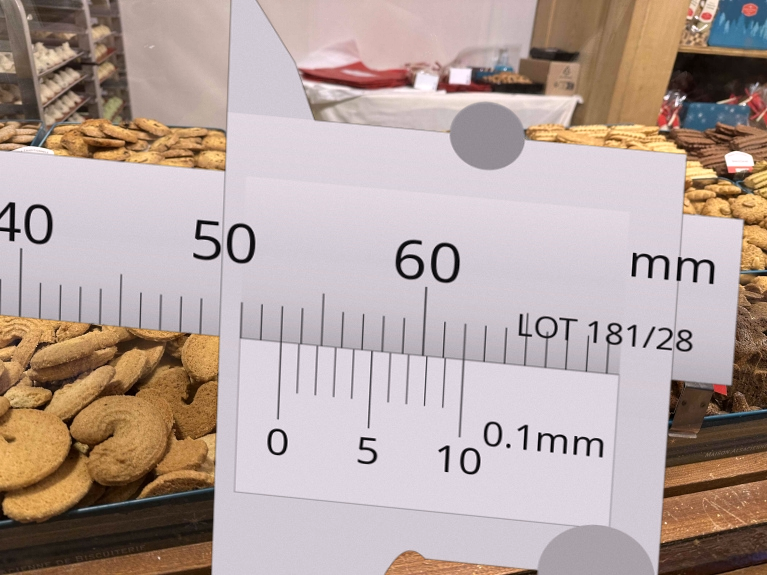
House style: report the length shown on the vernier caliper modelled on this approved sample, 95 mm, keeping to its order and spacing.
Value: 53.0 mm
